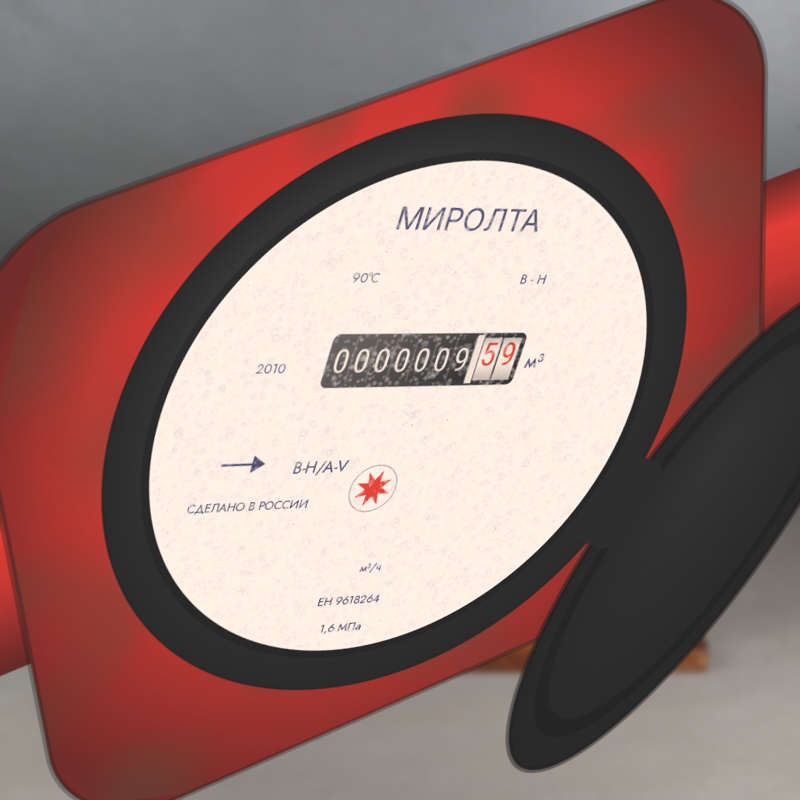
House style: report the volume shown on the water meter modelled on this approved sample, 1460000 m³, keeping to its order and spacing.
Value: 9.59 m³
